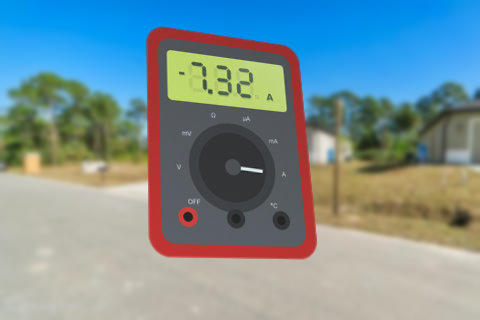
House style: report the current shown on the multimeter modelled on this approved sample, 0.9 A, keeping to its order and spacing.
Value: -7.32 A
